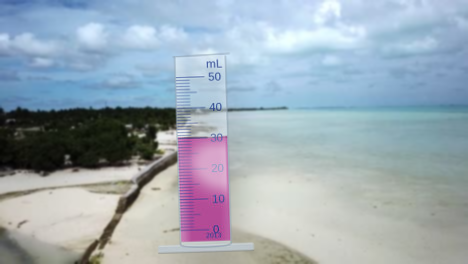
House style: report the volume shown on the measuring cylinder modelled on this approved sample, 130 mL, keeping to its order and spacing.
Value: 30 mL
